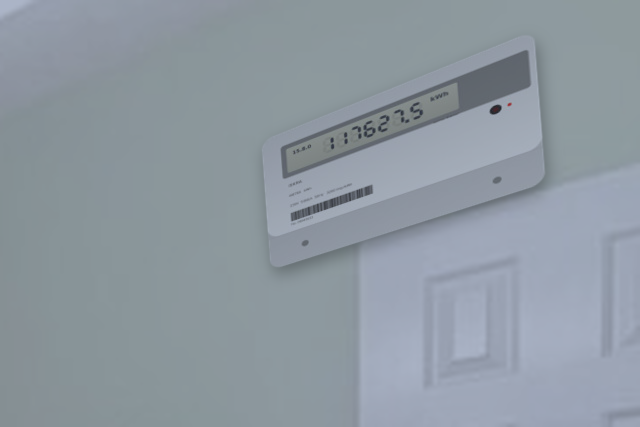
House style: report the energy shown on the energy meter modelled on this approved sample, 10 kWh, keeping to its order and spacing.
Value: 117627.5 kWh
